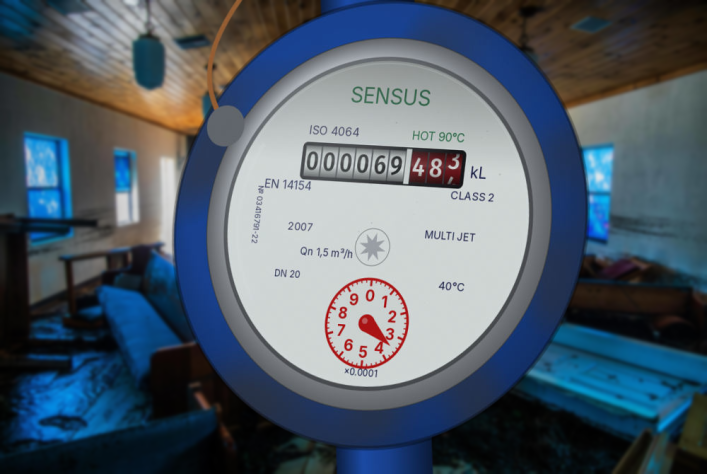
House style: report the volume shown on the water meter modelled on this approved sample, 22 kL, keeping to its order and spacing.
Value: 69.4833 kL
